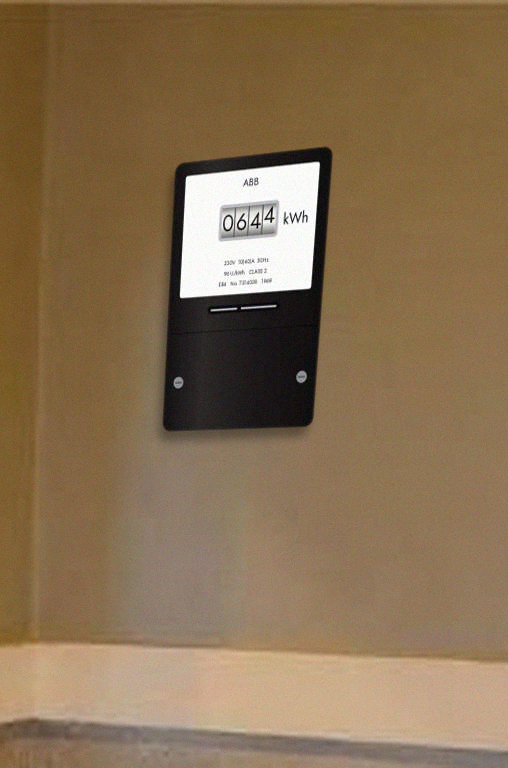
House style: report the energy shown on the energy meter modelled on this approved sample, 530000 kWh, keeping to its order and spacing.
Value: 644 kWh
